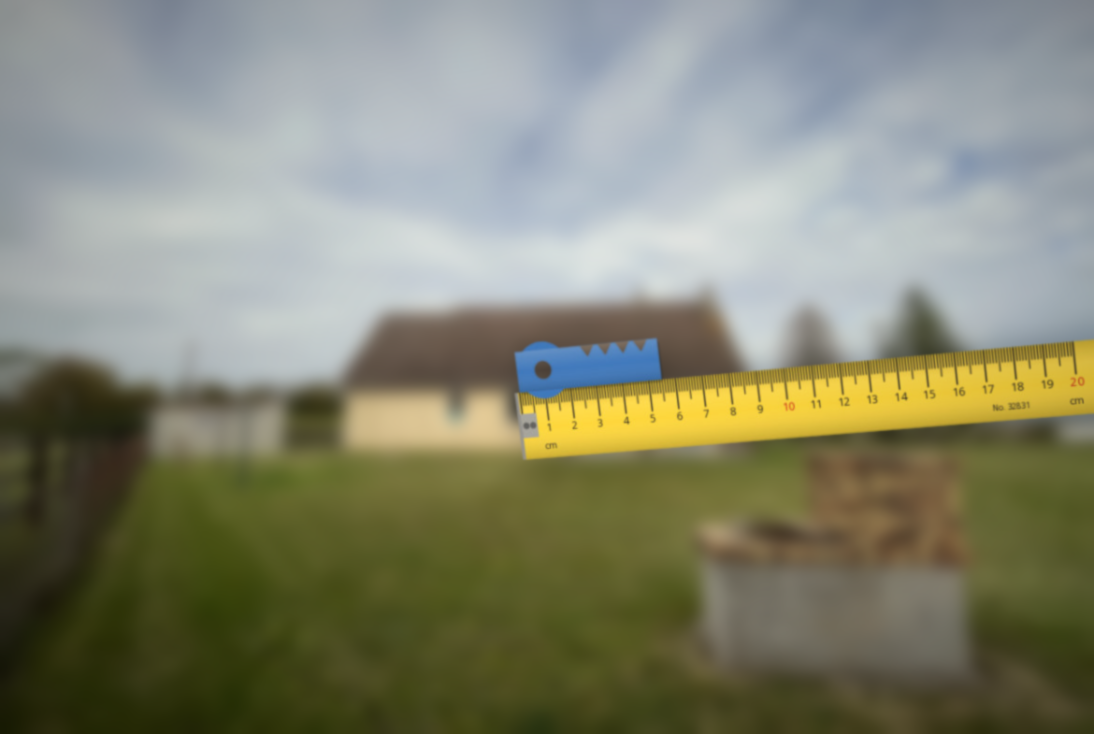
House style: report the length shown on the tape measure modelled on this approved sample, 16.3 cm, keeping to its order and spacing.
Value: 5.5 cm
